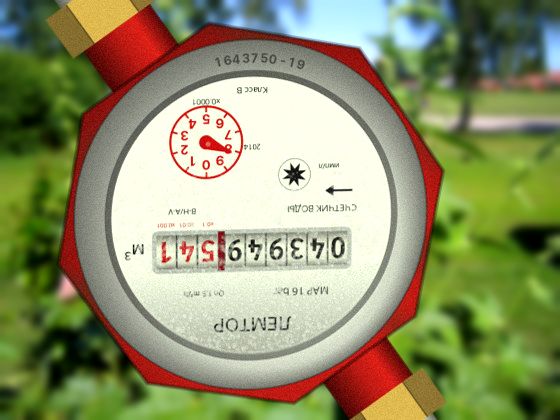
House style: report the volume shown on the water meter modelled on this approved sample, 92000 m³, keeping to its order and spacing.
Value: 43949.5418 m³
